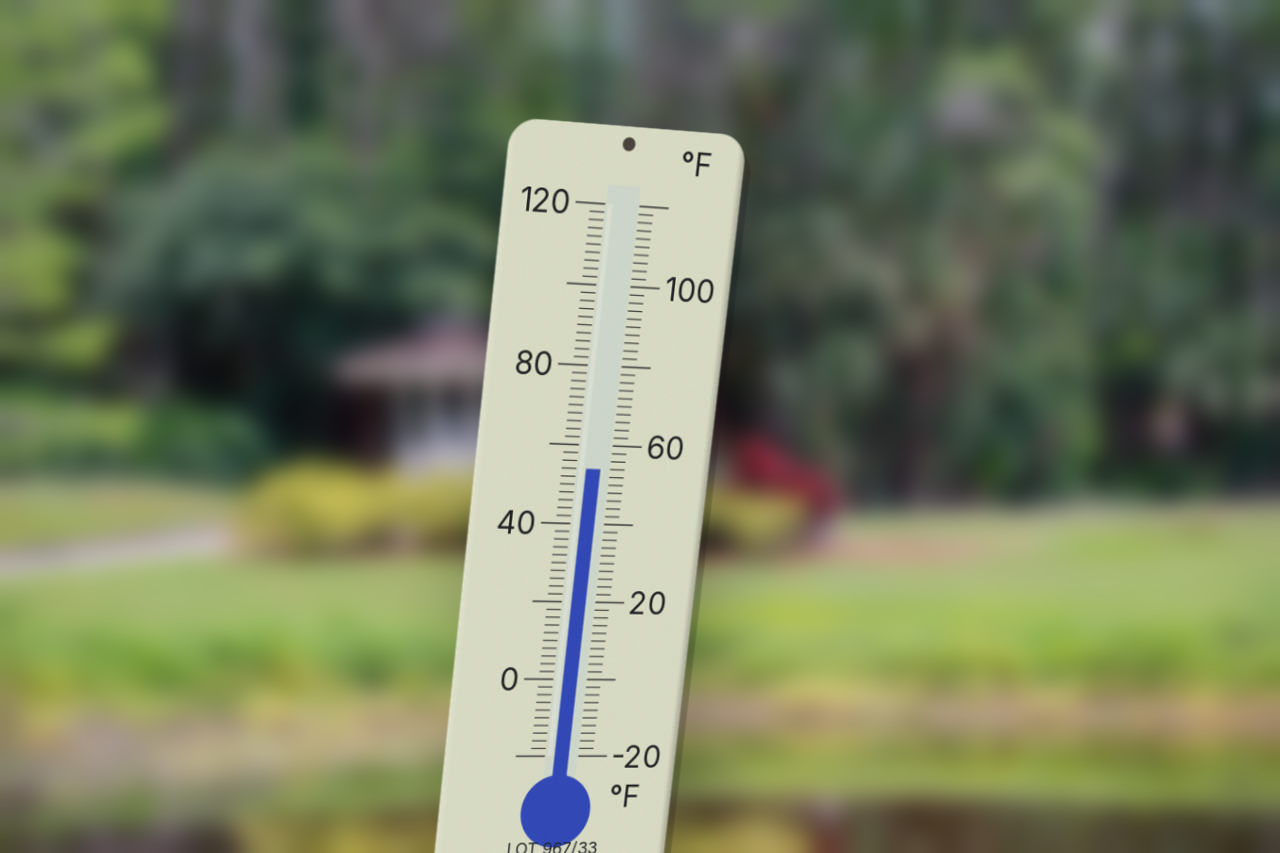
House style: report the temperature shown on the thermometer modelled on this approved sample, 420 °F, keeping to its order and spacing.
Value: 54 °F
